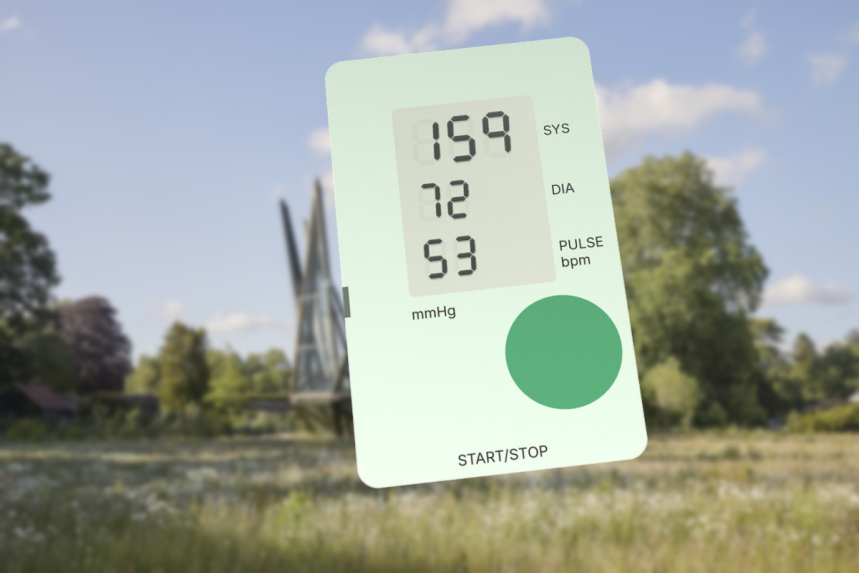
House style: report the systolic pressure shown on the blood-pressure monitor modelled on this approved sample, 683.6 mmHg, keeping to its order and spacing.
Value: 159 mmHg
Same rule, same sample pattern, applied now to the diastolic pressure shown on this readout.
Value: 72 mmHg
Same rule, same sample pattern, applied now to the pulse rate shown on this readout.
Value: 53 bpm
